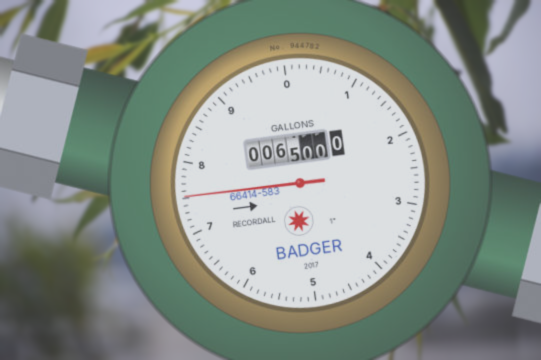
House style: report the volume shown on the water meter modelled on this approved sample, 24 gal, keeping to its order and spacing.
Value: 64997.5 gal
